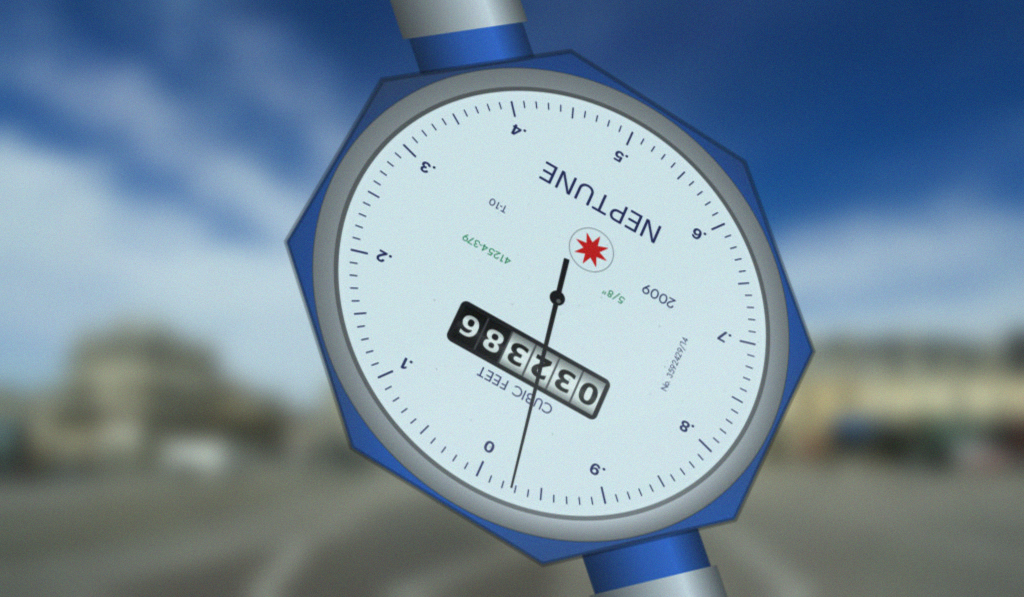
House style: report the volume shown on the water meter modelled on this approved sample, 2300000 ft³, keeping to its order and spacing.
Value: 32385.97 ft³
